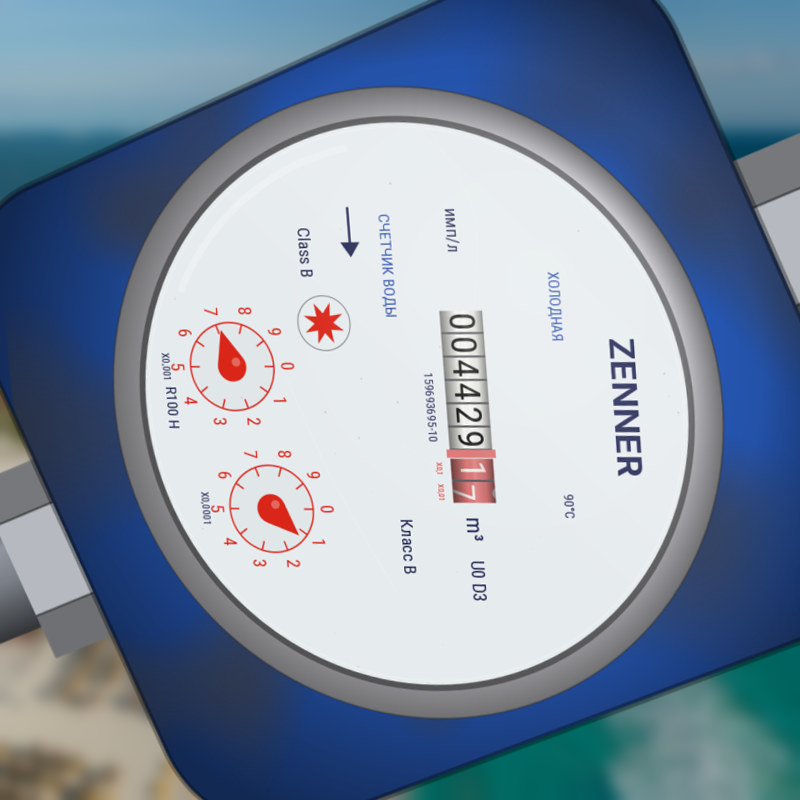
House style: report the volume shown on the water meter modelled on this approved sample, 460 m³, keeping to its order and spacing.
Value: 4429.1671 m³
